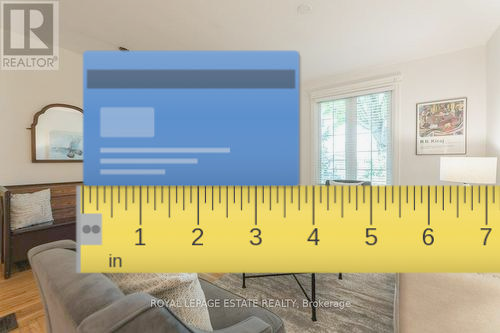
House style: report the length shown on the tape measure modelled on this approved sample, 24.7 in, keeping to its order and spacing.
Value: 3.75 in
